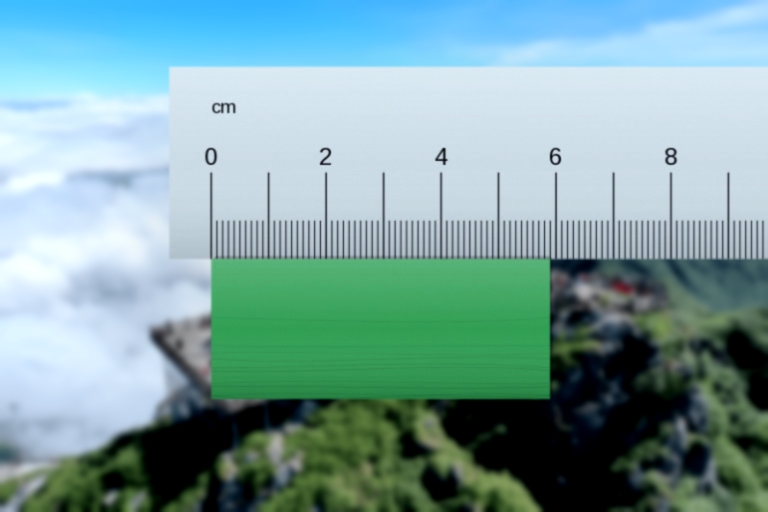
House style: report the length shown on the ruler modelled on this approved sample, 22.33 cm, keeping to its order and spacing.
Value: 5.9 cm
